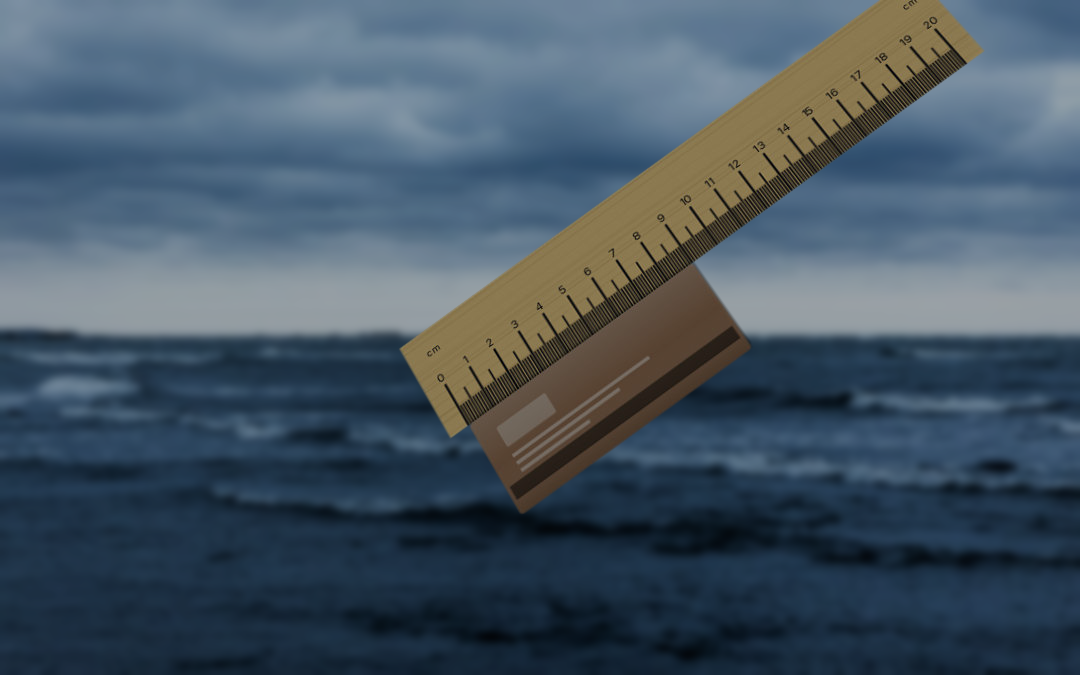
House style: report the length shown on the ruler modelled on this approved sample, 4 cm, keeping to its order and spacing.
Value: 9 cm
